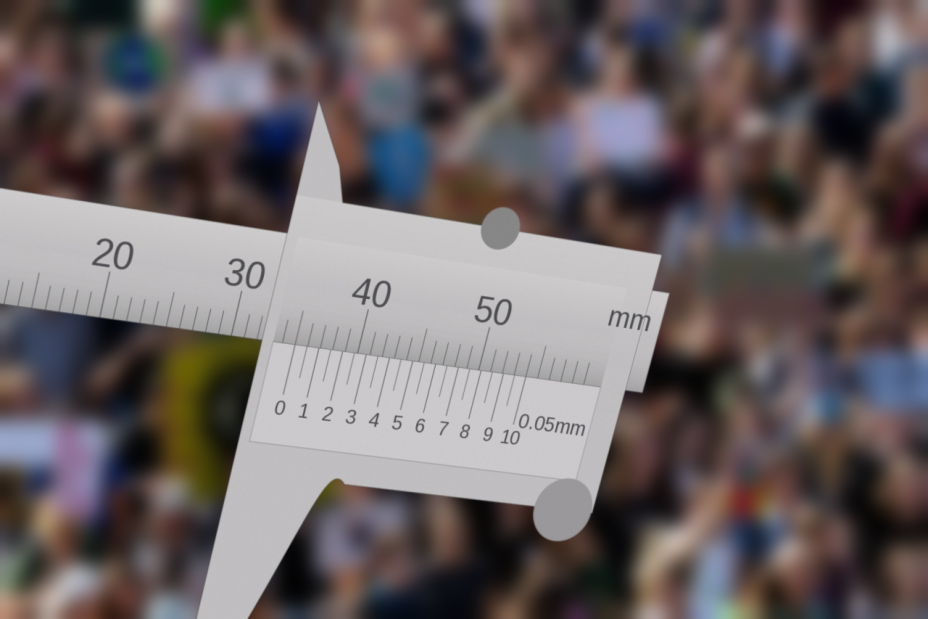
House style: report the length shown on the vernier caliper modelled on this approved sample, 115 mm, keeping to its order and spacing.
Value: 35.0 mm
